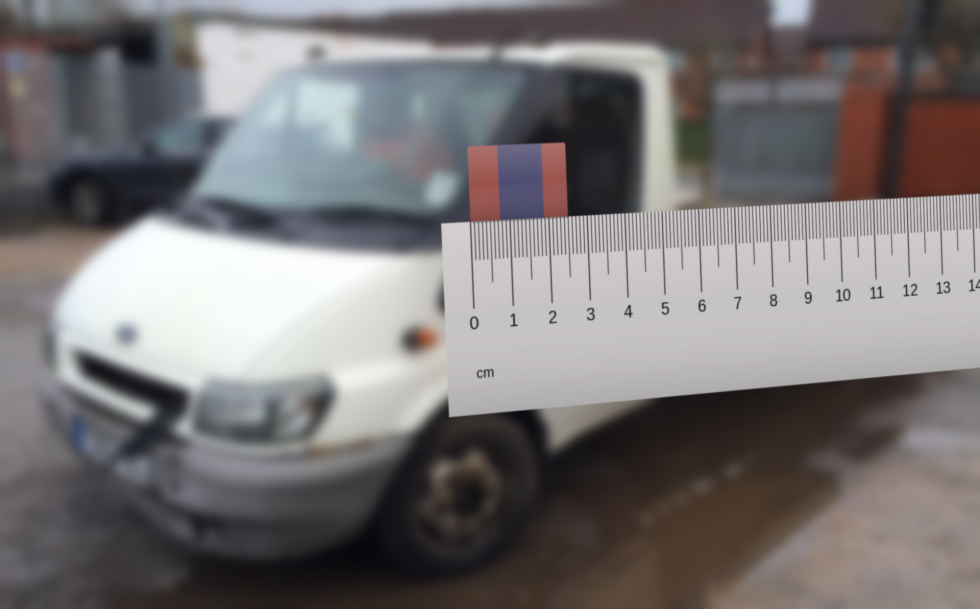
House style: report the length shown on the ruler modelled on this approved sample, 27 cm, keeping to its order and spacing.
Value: 2.5 cm
